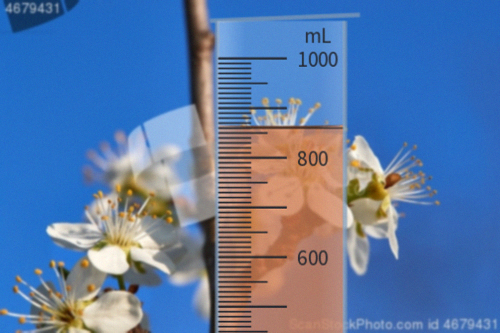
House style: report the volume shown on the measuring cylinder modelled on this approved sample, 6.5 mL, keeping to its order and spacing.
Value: 860 mL
